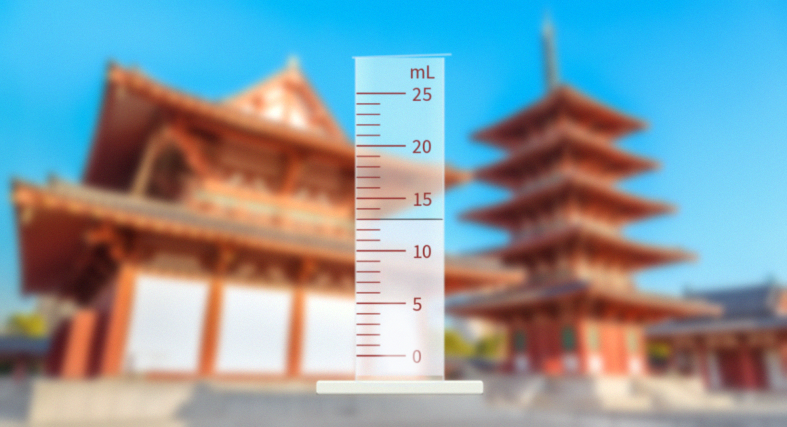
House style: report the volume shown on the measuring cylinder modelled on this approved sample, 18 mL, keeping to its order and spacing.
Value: 13 mL
